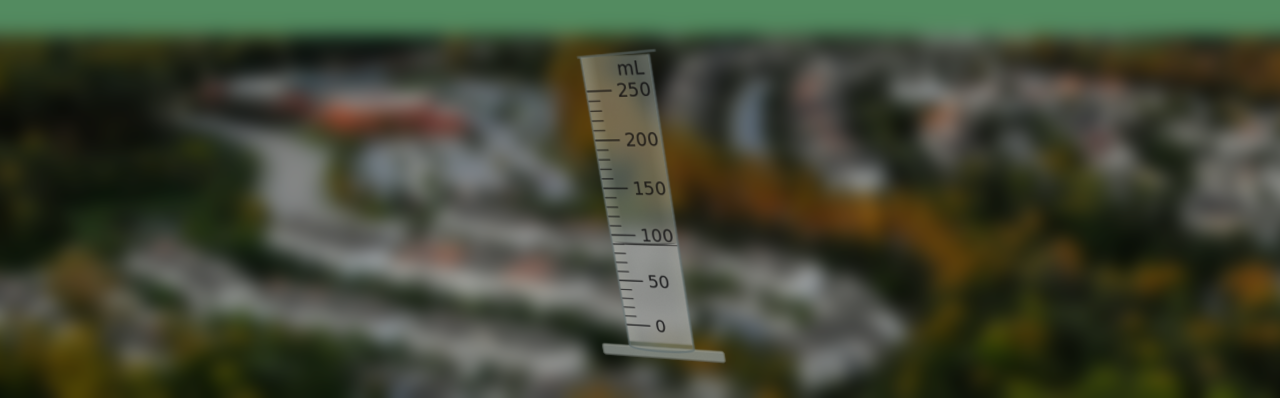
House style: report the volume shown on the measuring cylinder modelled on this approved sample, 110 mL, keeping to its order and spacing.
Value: 90 mL
